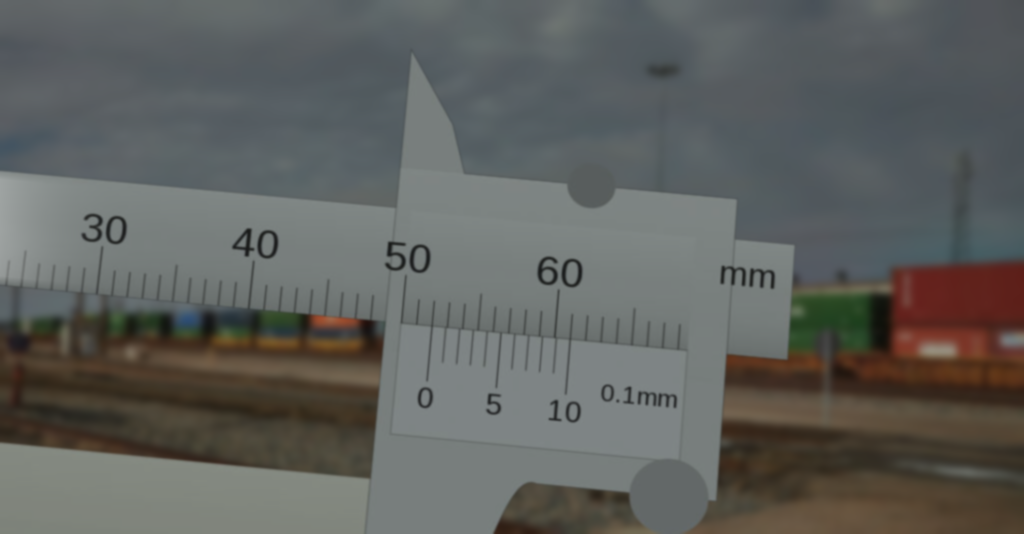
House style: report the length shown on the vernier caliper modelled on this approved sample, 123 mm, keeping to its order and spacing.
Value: 52.0 mm
